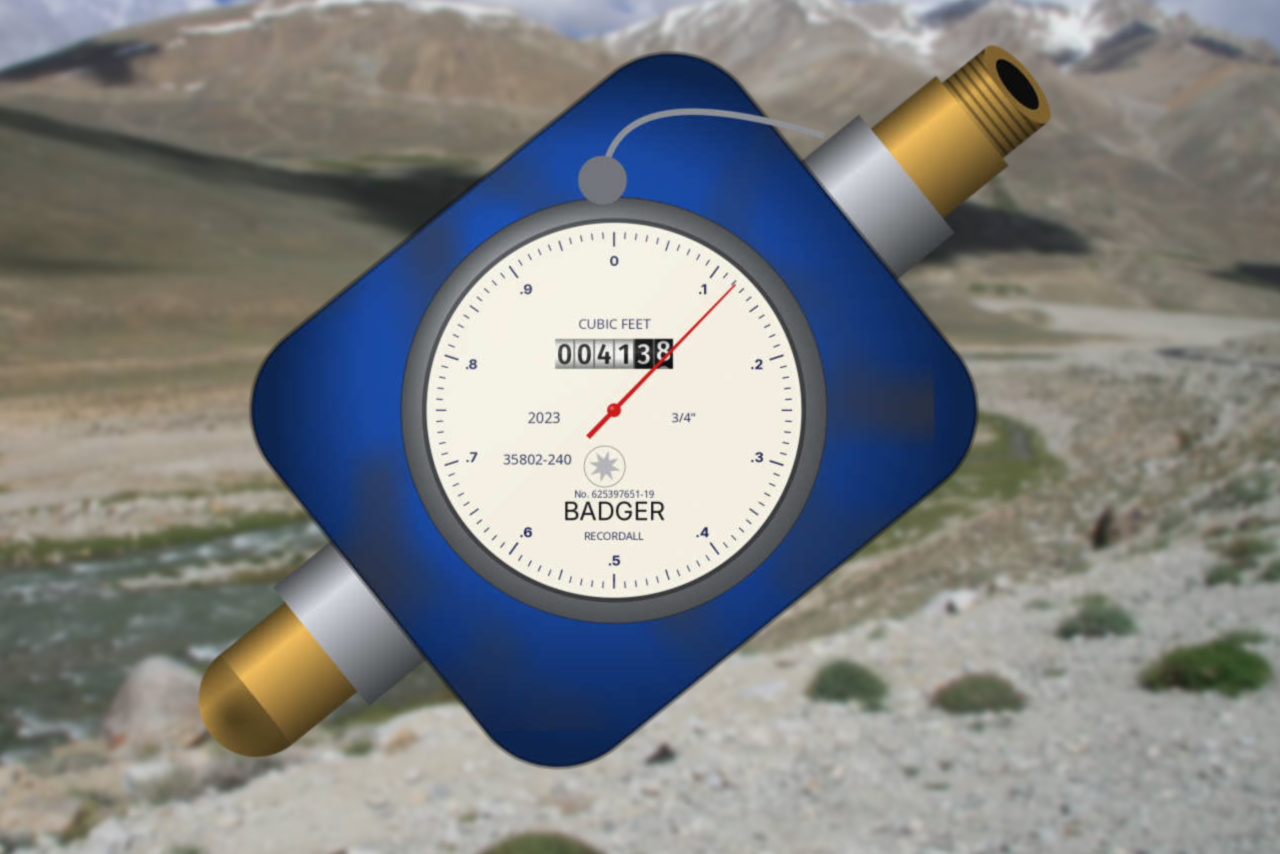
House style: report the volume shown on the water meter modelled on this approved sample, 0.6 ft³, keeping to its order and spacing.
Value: 4138.12 ft³
